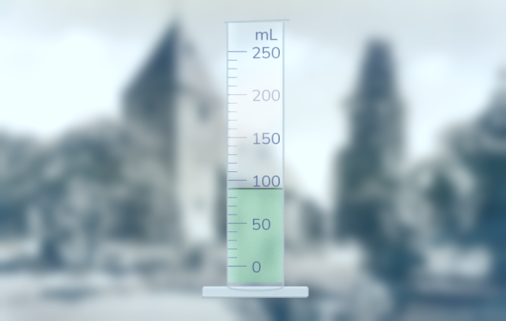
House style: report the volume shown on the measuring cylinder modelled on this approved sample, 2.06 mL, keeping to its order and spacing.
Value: 90 mL
